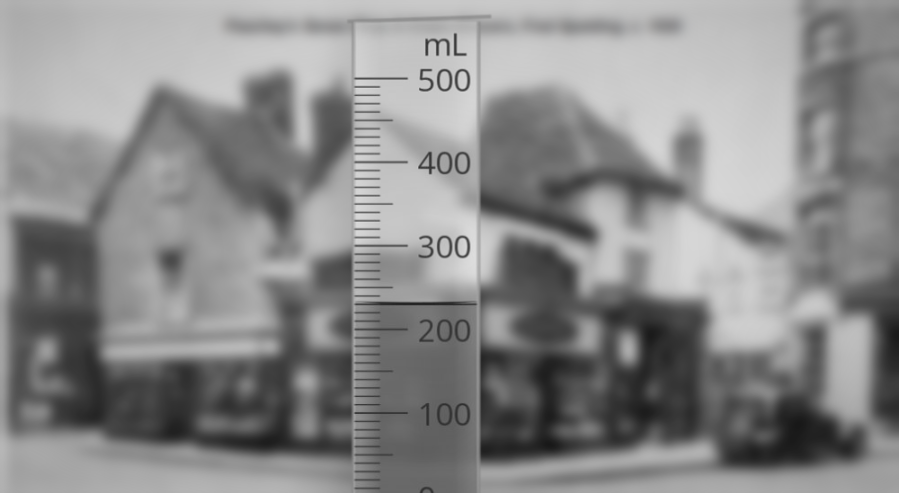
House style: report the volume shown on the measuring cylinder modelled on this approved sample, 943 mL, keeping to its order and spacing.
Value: 230 mL
